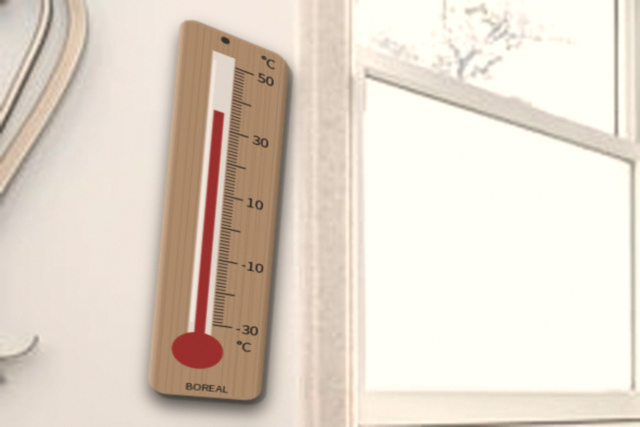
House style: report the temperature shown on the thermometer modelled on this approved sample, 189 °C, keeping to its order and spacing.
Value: 35 °C
